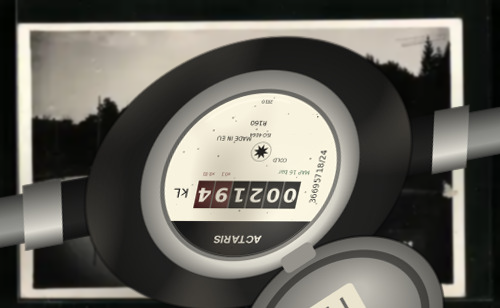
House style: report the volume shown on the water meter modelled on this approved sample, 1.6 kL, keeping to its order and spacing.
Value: 21.94 kL
